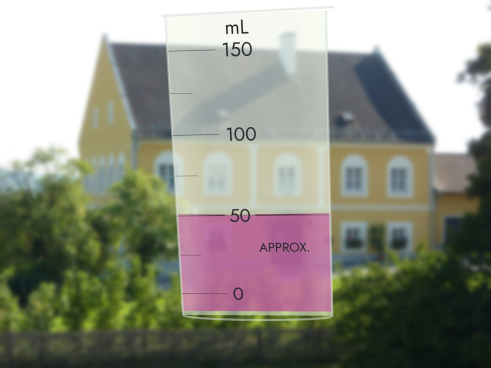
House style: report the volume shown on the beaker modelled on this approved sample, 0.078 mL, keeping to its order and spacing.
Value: 50 mL
